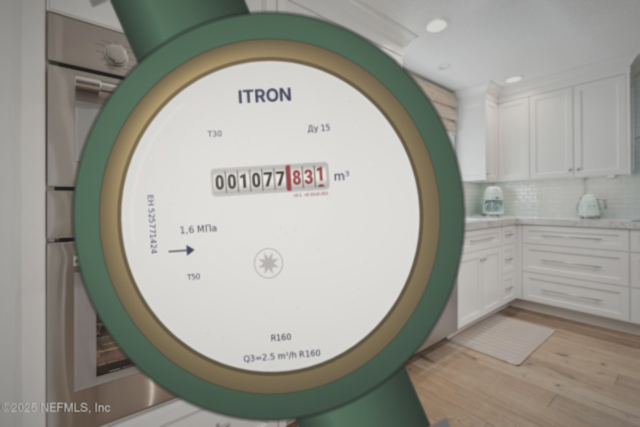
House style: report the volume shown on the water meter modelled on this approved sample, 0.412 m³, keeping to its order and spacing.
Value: 1077.831 m³
